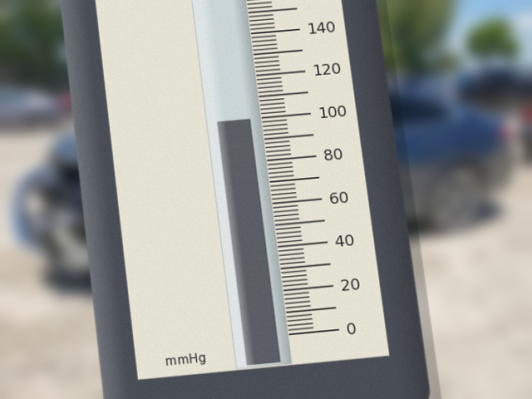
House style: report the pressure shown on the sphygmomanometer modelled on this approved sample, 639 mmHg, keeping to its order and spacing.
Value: 100 mmHg
